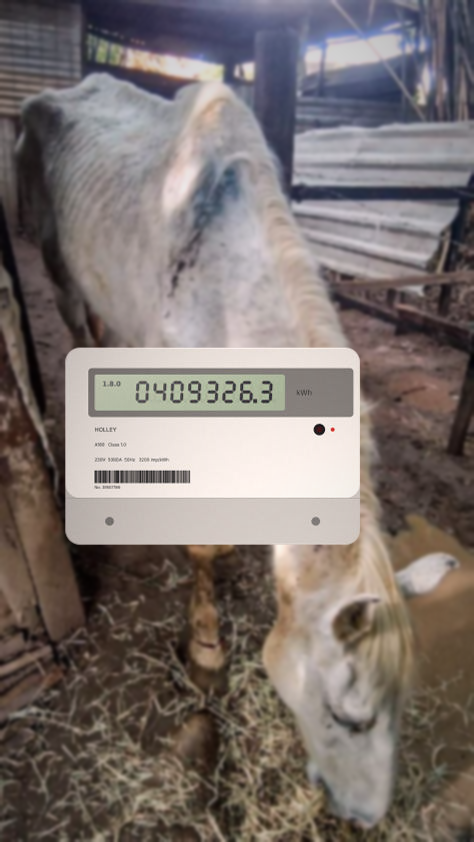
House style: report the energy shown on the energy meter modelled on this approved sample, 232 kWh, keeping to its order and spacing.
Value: 409326.3 kWh
